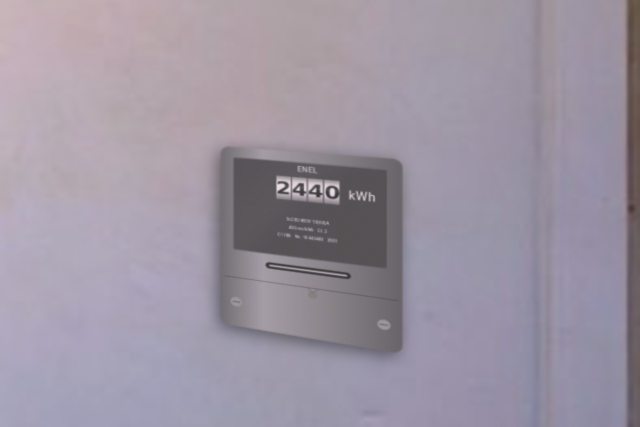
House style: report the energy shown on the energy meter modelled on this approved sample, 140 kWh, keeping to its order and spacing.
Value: 2440 kWh
